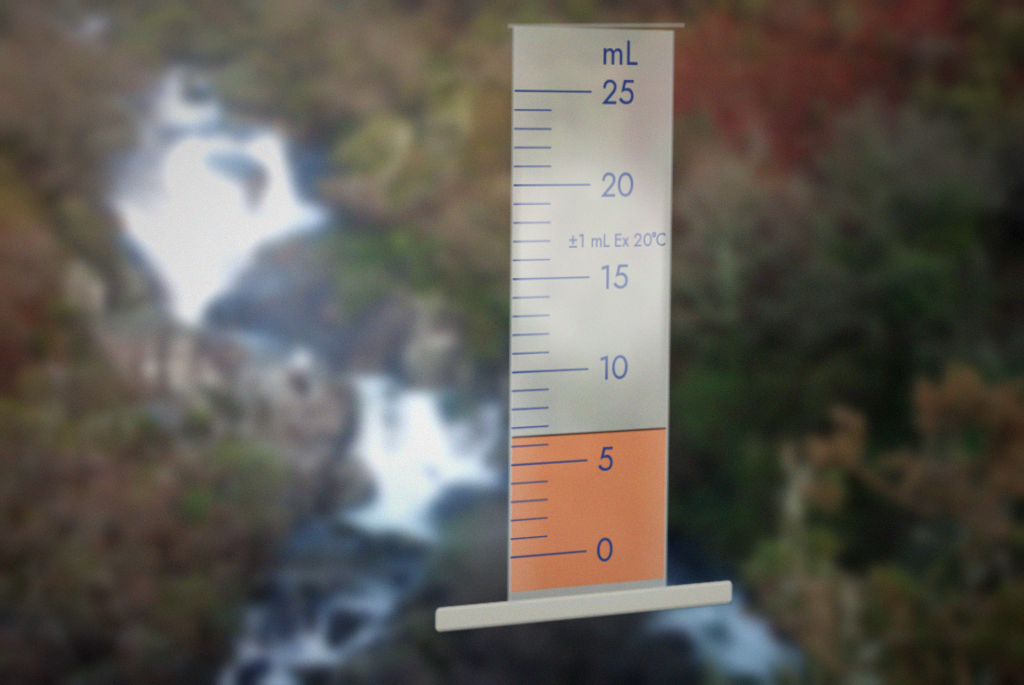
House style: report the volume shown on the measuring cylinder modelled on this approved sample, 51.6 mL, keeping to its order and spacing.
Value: 6.5 mL
